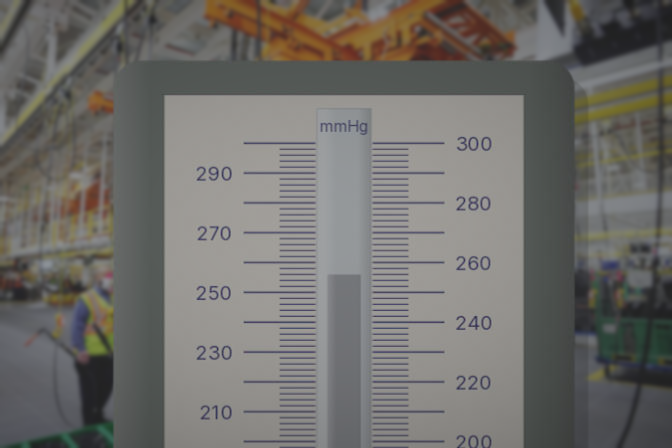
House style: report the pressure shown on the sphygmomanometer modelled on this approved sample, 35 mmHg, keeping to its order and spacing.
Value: 256 mmHg
